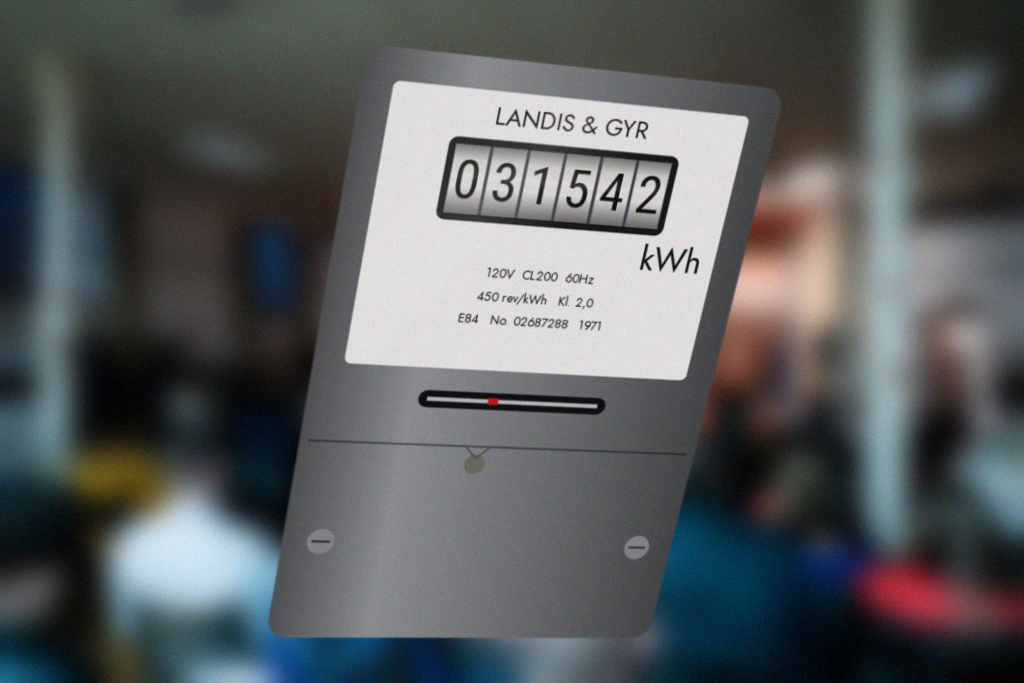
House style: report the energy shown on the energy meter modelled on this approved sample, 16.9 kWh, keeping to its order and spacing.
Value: 31542 kWh
